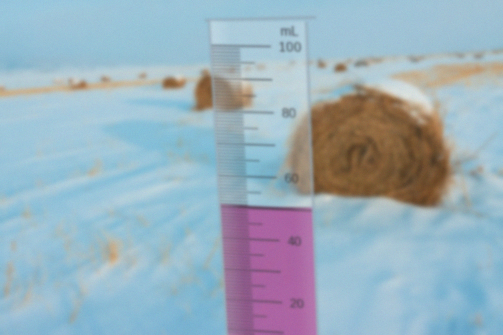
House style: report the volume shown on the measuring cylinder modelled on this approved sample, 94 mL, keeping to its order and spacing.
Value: 50 mL
